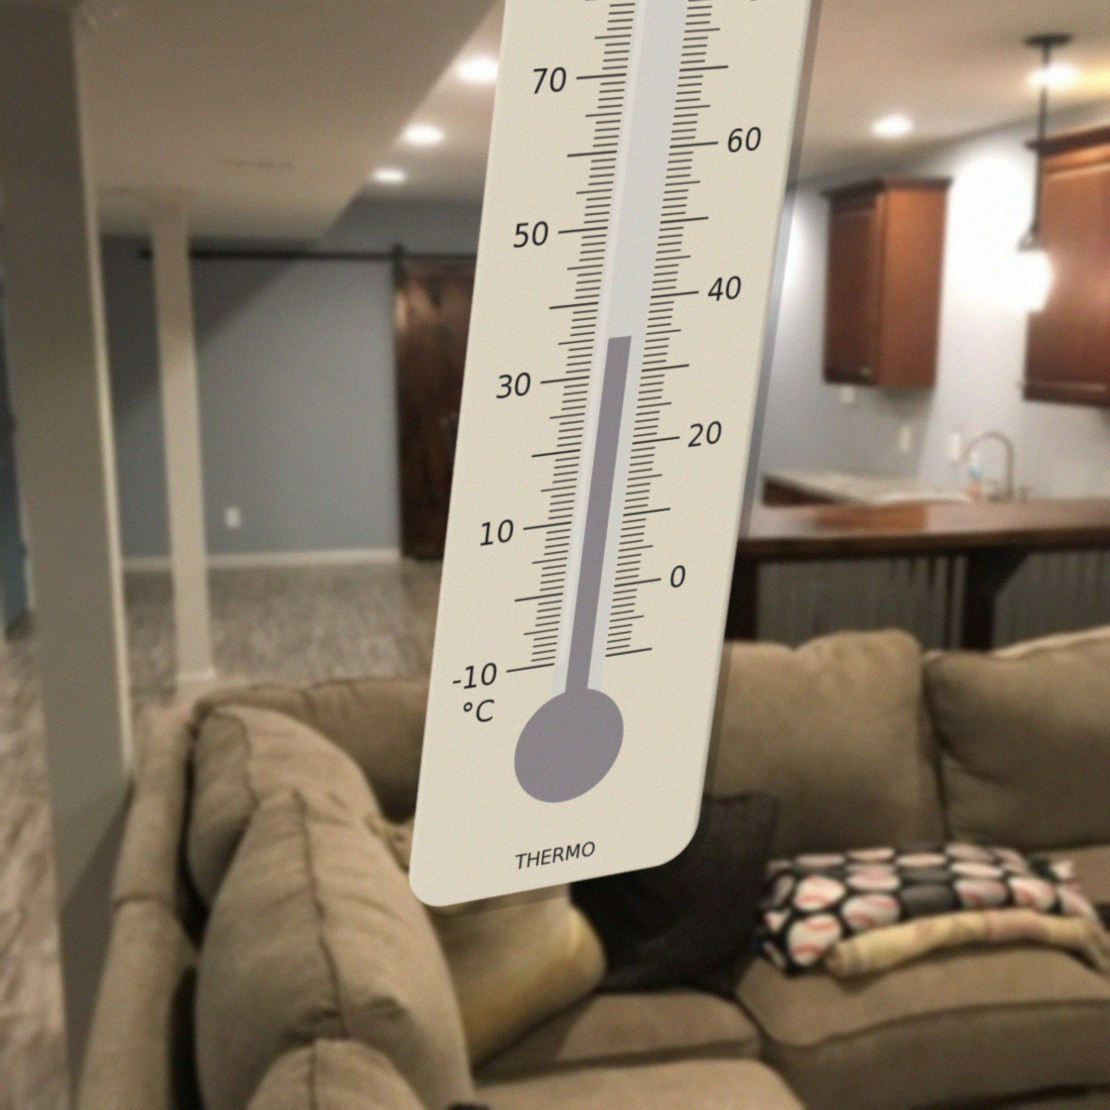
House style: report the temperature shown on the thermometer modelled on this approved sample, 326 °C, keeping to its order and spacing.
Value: 35 °C
